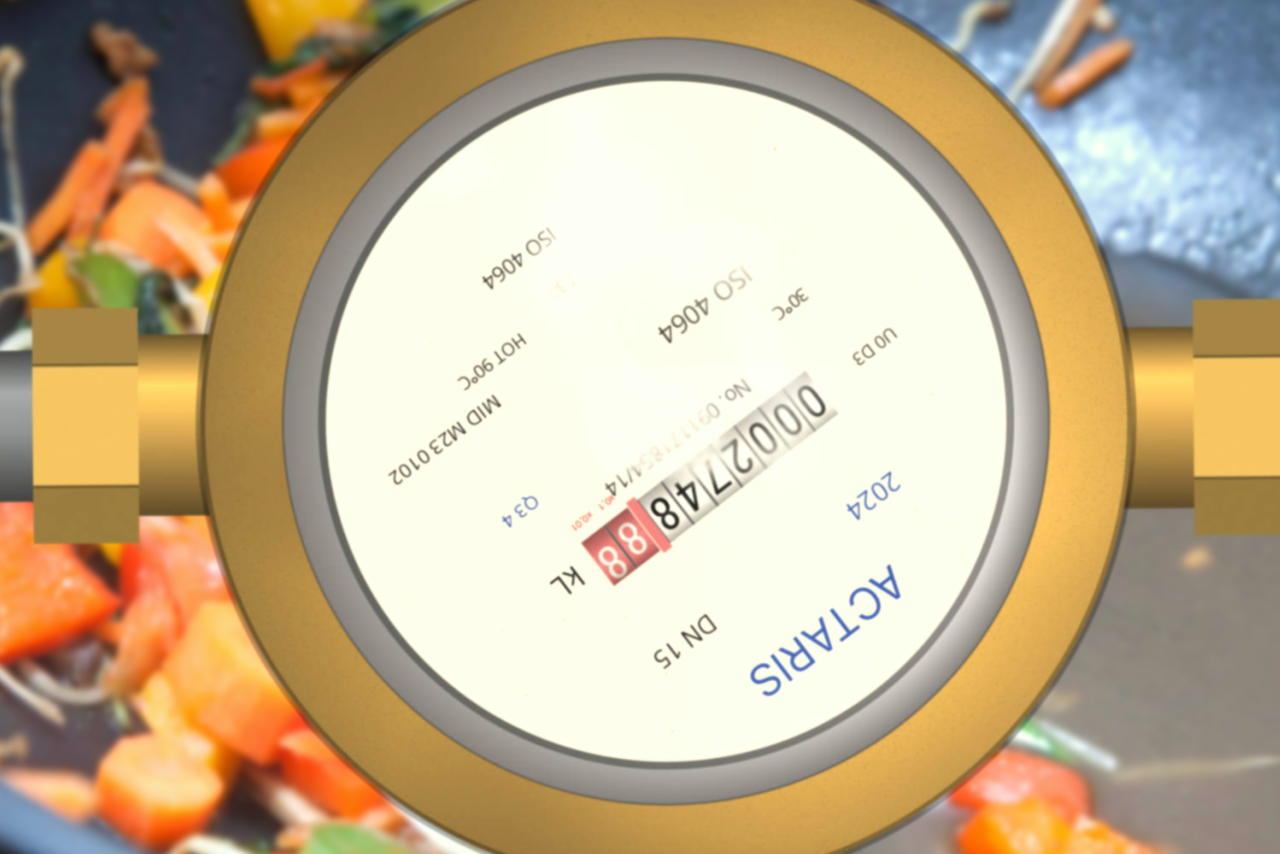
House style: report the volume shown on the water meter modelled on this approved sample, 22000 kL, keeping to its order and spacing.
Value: 2748.88 kL
